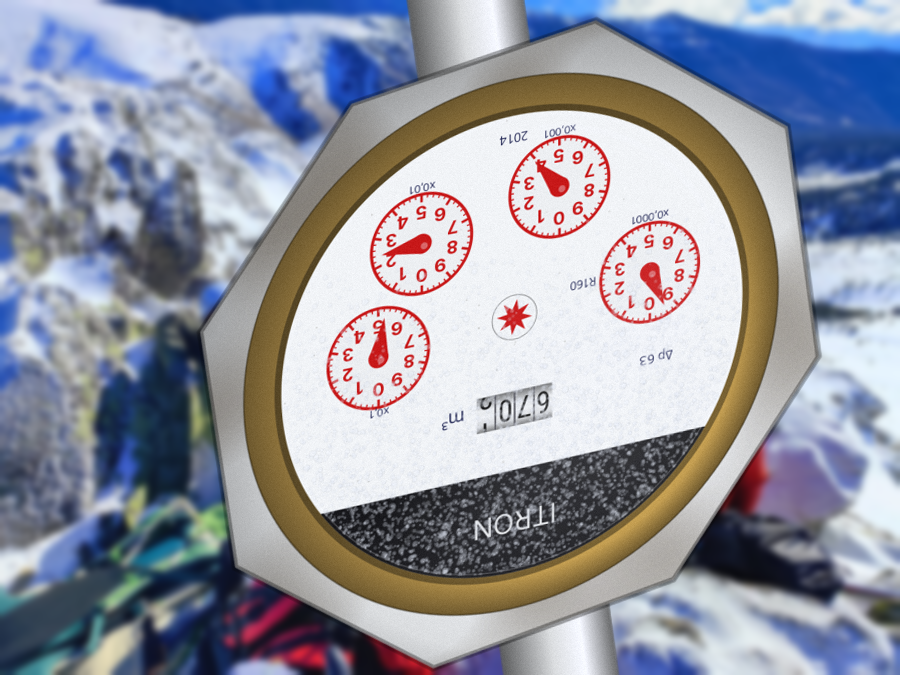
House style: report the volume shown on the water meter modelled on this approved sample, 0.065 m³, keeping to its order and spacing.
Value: 6701.5239 m³
